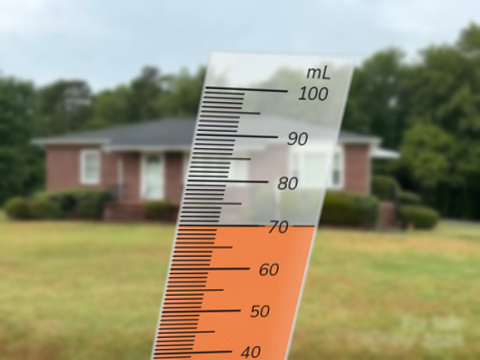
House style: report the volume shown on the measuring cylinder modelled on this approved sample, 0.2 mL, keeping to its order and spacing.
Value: 70 mL
